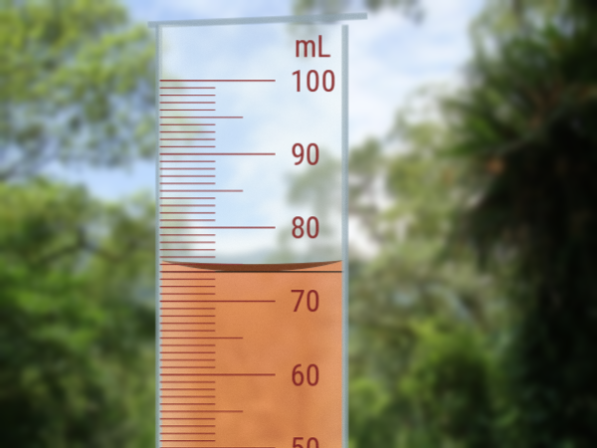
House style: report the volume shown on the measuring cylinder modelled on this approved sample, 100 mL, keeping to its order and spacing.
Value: 74 mL
